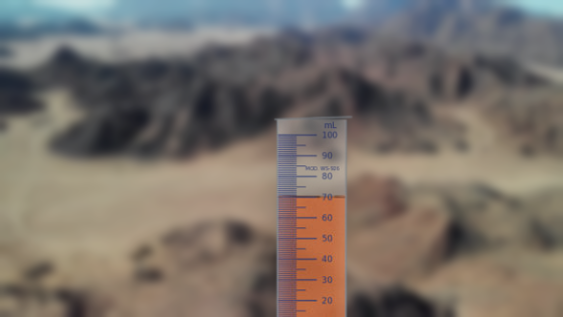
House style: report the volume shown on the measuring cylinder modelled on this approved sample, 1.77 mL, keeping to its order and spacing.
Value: 70 mL
